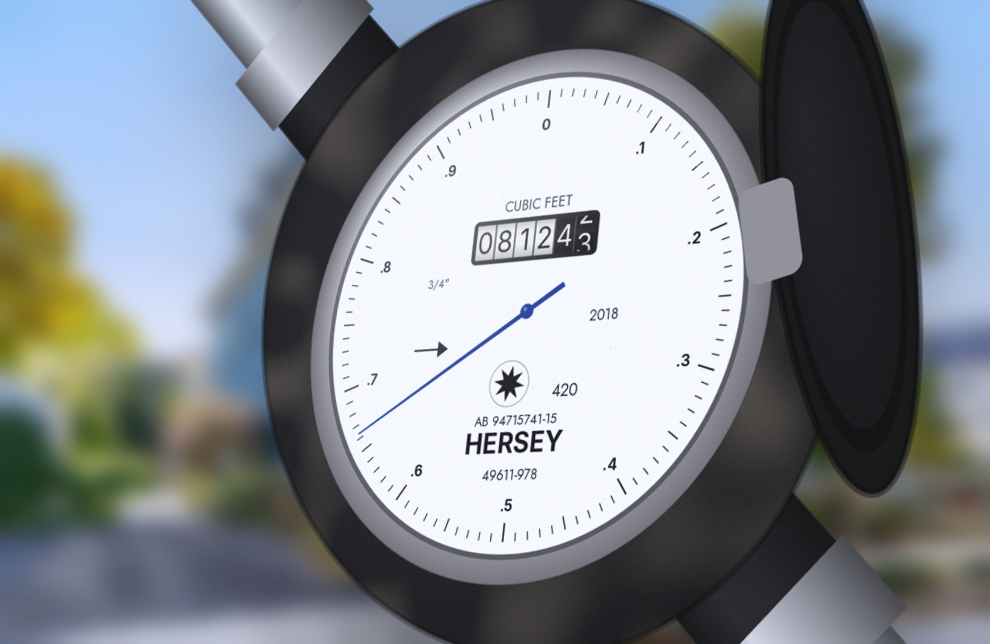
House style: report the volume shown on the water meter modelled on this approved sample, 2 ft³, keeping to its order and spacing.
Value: 81242.66 ft³
